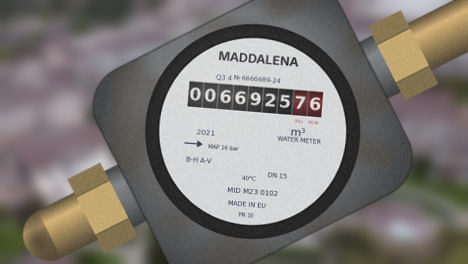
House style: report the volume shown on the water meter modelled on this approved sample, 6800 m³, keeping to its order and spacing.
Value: 66925.76 m³
